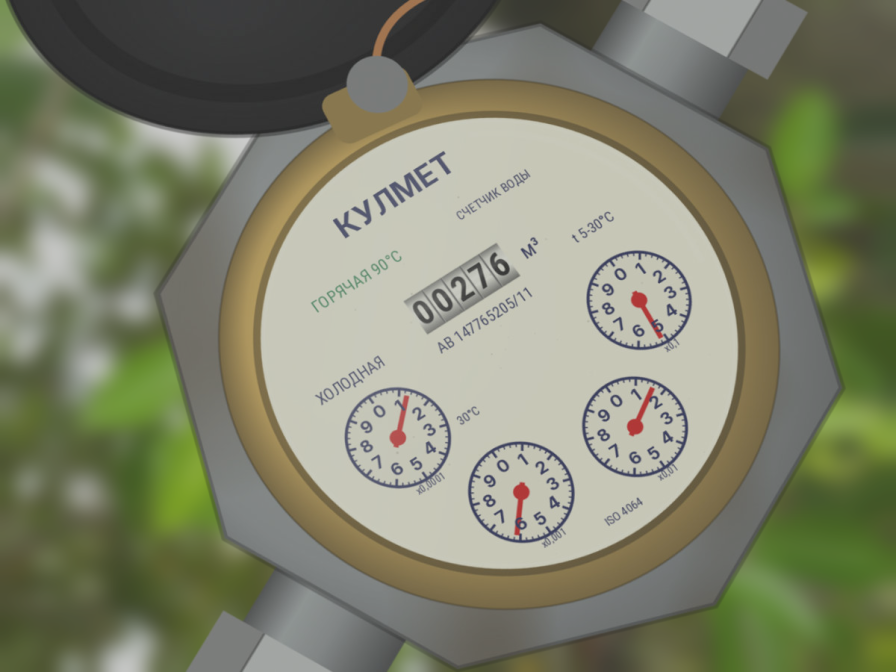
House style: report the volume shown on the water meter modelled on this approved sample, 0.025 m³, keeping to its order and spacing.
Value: 276.5161 m³
